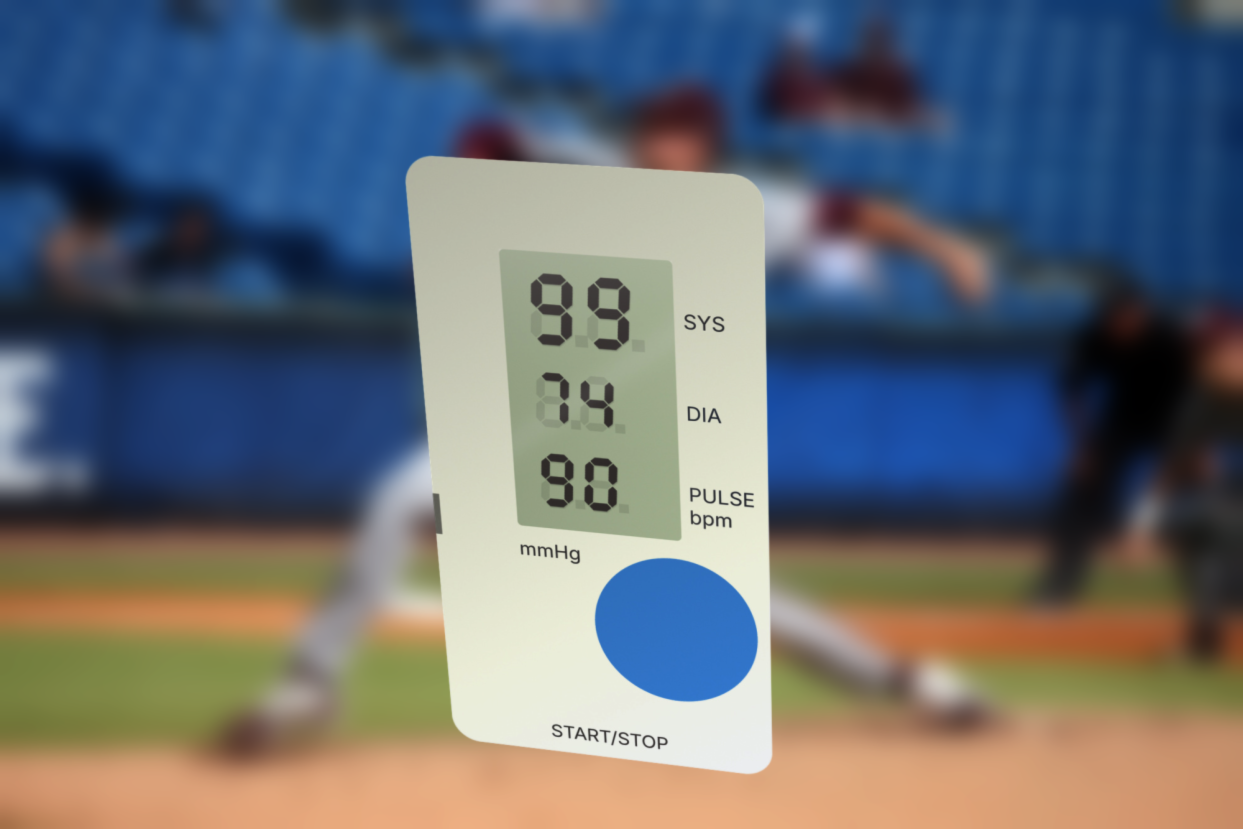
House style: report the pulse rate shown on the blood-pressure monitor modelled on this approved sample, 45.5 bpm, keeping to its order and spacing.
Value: 90 bpm
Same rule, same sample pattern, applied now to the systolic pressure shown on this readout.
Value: 99 mmHg
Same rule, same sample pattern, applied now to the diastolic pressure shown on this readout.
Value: 74 mmHg
